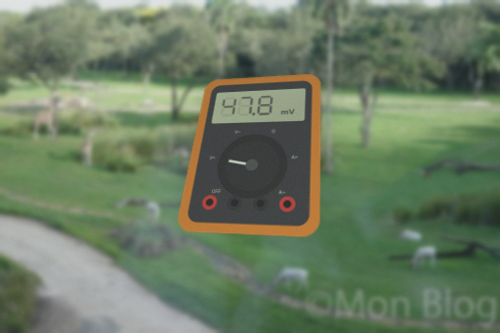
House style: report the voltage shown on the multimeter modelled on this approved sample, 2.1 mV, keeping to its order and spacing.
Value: 47.8 mV
